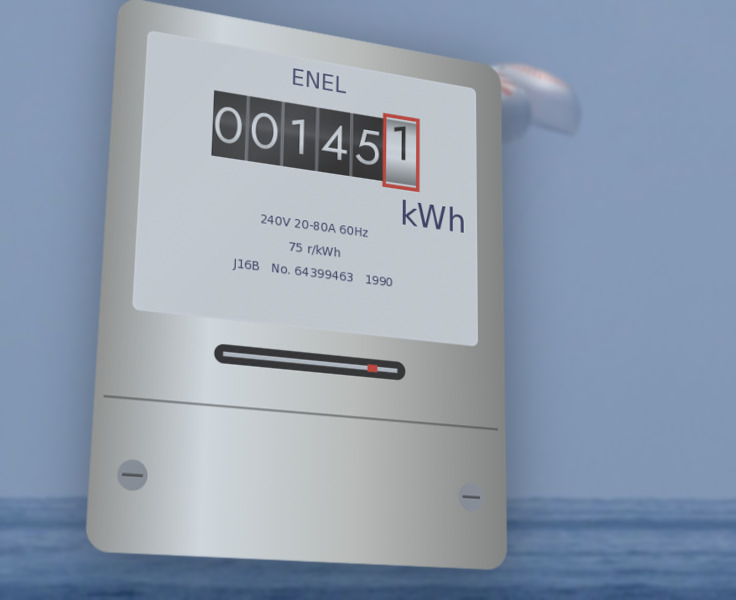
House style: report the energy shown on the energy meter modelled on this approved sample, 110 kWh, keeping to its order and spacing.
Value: 145.1 kWh
